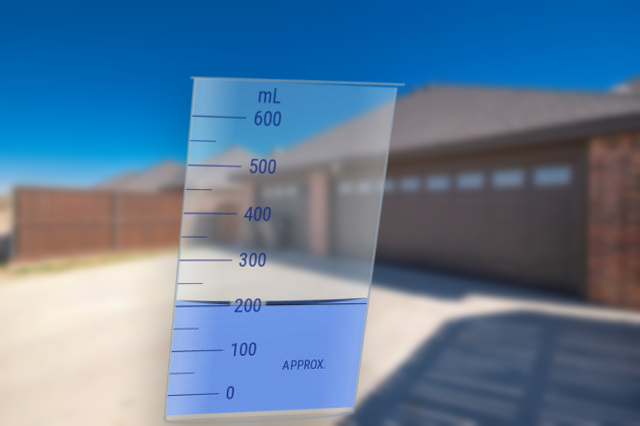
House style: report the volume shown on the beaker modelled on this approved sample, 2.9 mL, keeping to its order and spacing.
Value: 200 mL
